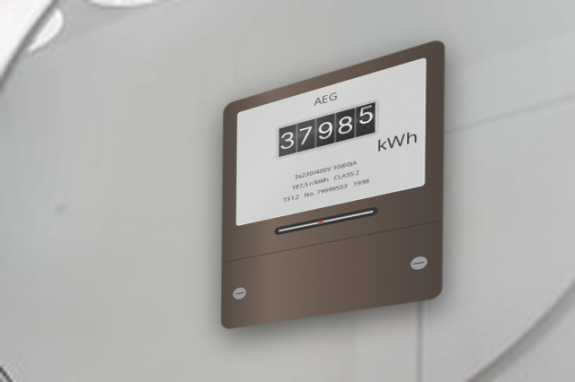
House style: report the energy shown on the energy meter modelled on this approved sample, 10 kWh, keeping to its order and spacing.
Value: 37985 kWh
